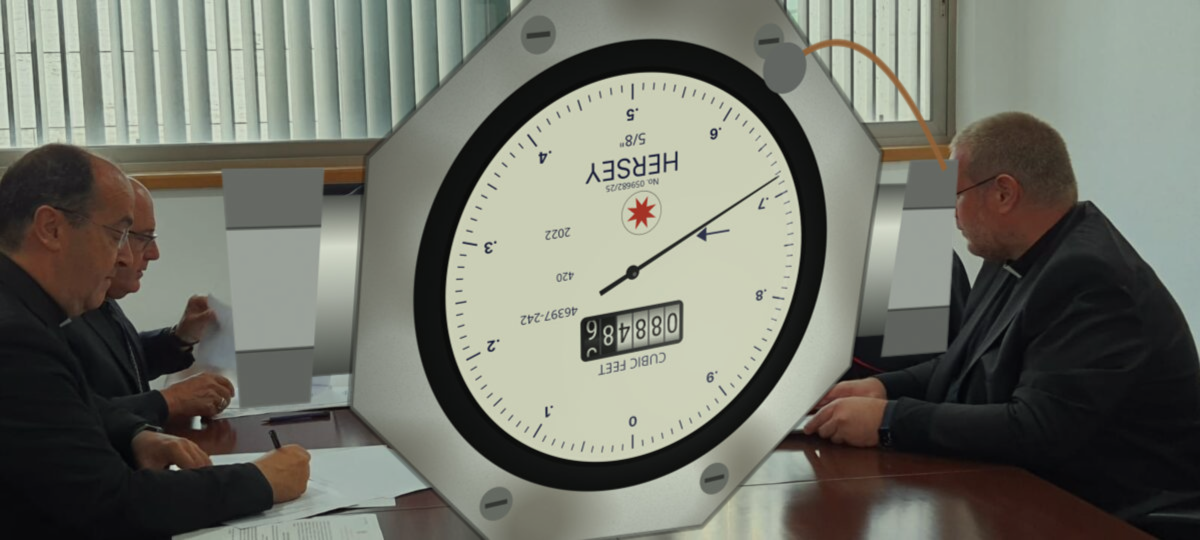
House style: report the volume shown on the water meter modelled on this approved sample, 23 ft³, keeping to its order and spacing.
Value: 88485.68 ft³
